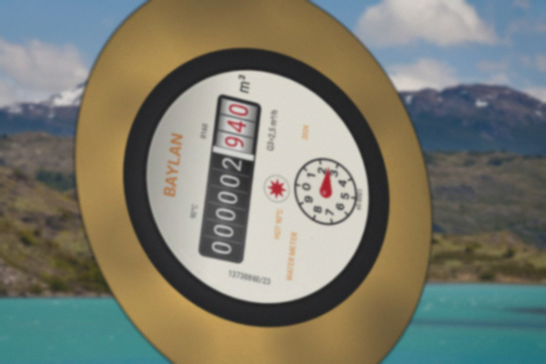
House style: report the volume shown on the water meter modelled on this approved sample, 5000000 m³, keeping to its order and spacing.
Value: 2.9402 m³
